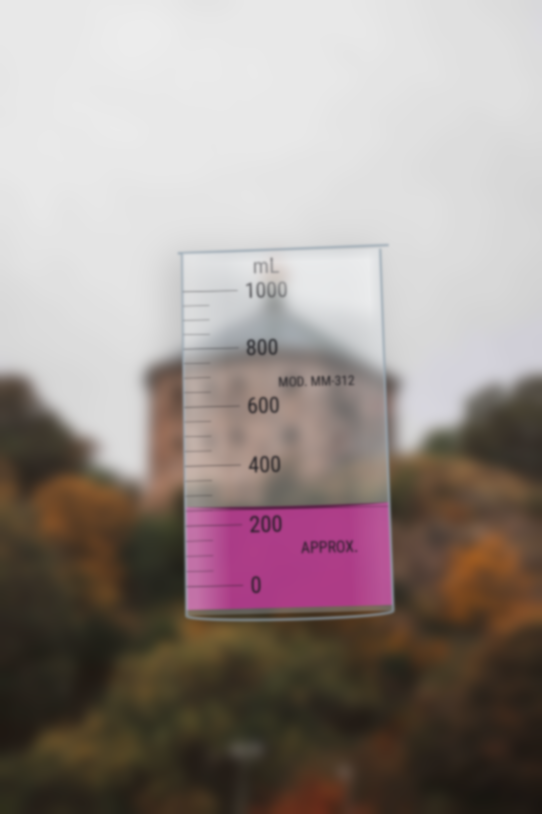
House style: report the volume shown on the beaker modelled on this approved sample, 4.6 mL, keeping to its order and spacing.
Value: 250 mL
